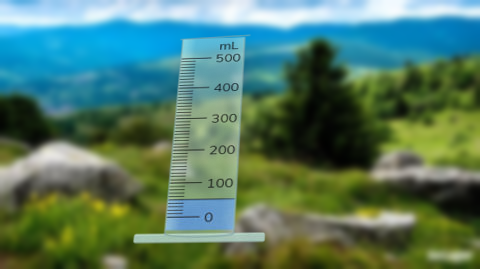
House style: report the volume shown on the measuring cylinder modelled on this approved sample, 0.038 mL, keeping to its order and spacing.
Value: 50 mL
